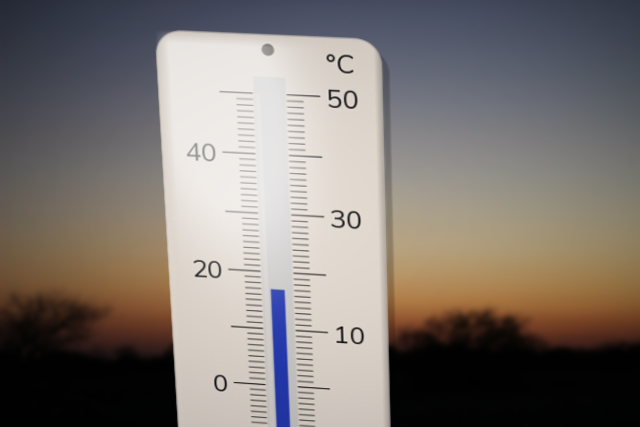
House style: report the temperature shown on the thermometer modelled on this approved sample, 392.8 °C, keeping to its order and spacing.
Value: 17 °C
